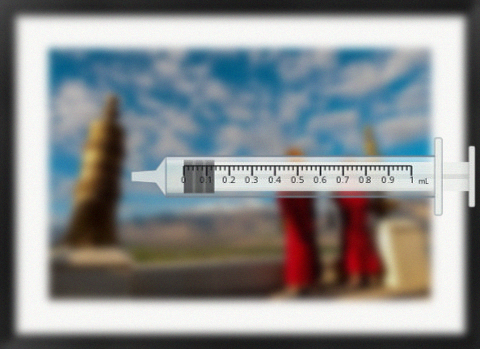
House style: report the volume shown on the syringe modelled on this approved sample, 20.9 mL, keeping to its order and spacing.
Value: 0 mL
